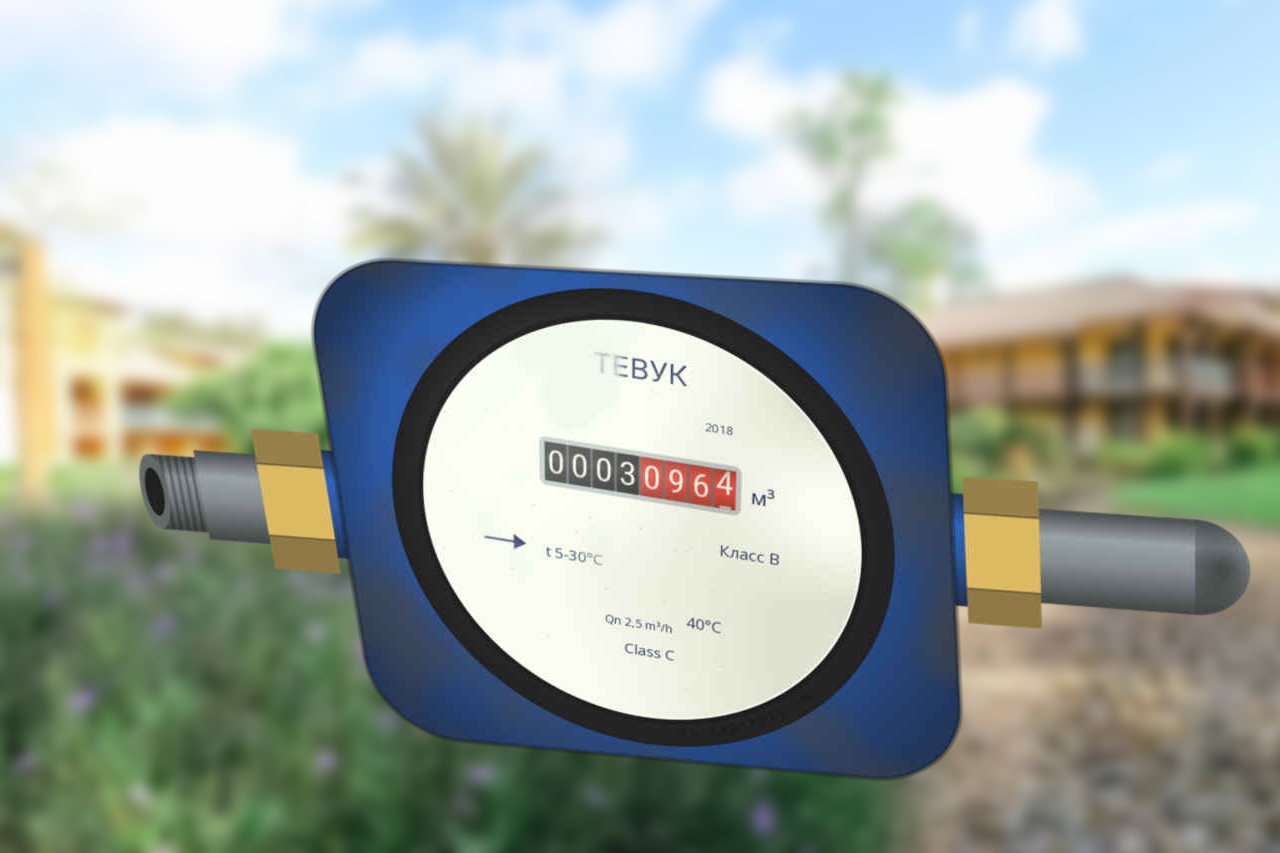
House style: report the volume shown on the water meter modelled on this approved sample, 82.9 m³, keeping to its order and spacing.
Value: 3.0964 m³
